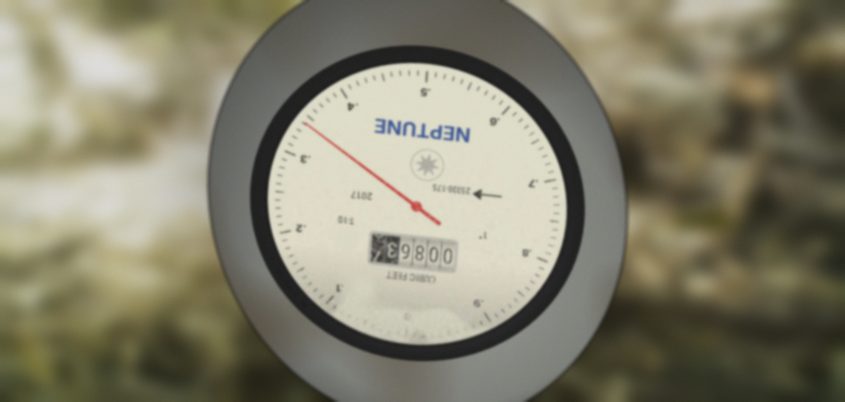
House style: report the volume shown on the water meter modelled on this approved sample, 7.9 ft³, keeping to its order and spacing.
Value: 8637.34 ft³
